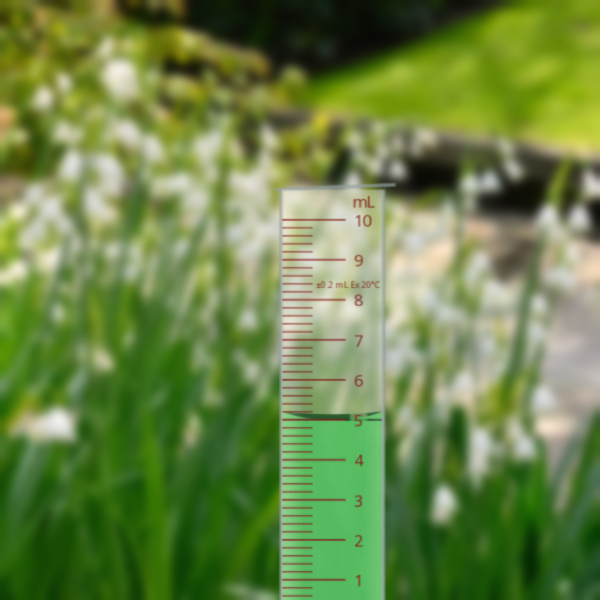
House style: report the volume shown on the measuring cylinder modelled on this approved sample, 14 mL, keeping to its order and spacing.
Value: 5 mL
